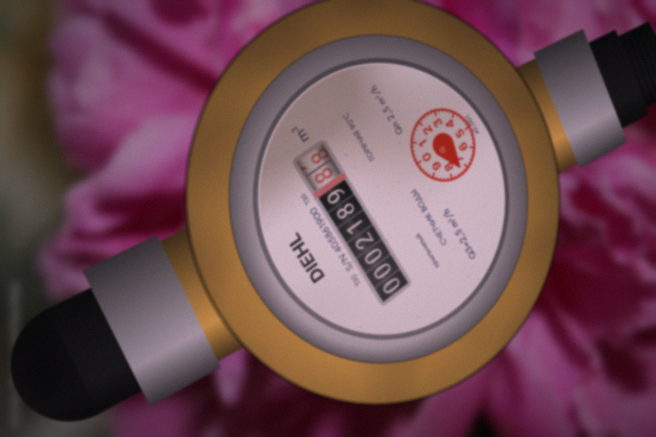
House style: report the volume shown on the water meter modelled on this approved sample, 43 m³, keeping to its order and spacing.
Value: 2189.877 m³
